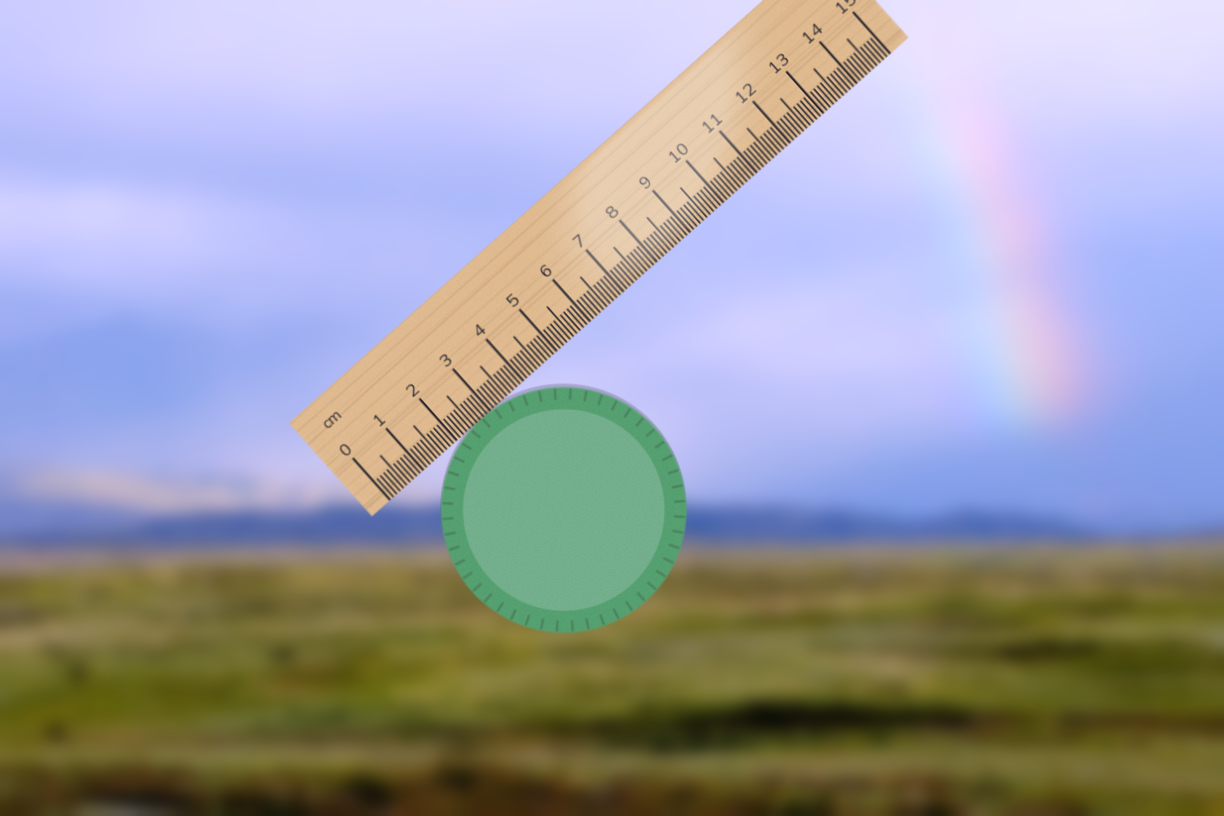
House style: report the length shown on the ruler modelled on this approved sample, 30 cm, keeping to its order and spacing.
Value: 5.5 cm
